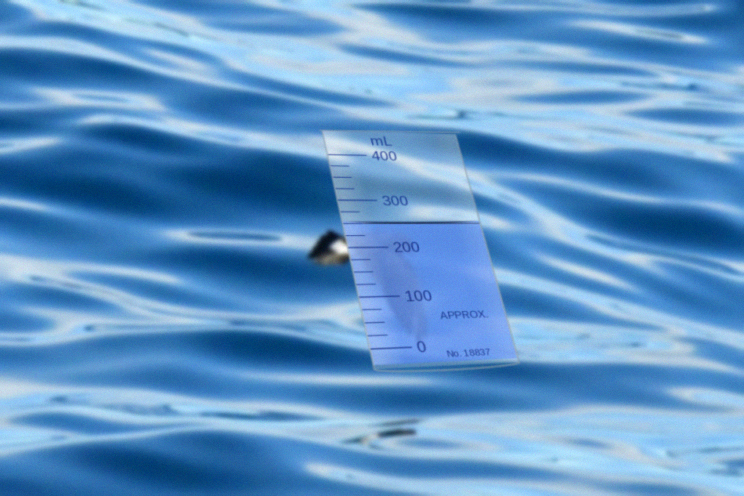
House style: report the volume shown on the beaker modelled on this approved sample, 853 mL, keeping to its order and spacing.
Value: 250 mL
